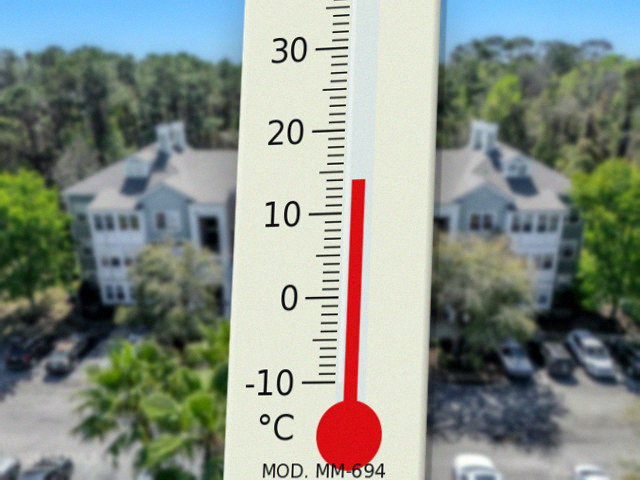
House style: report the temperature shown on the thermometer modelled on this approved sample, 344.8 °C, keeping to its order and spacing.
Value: 14 °C
